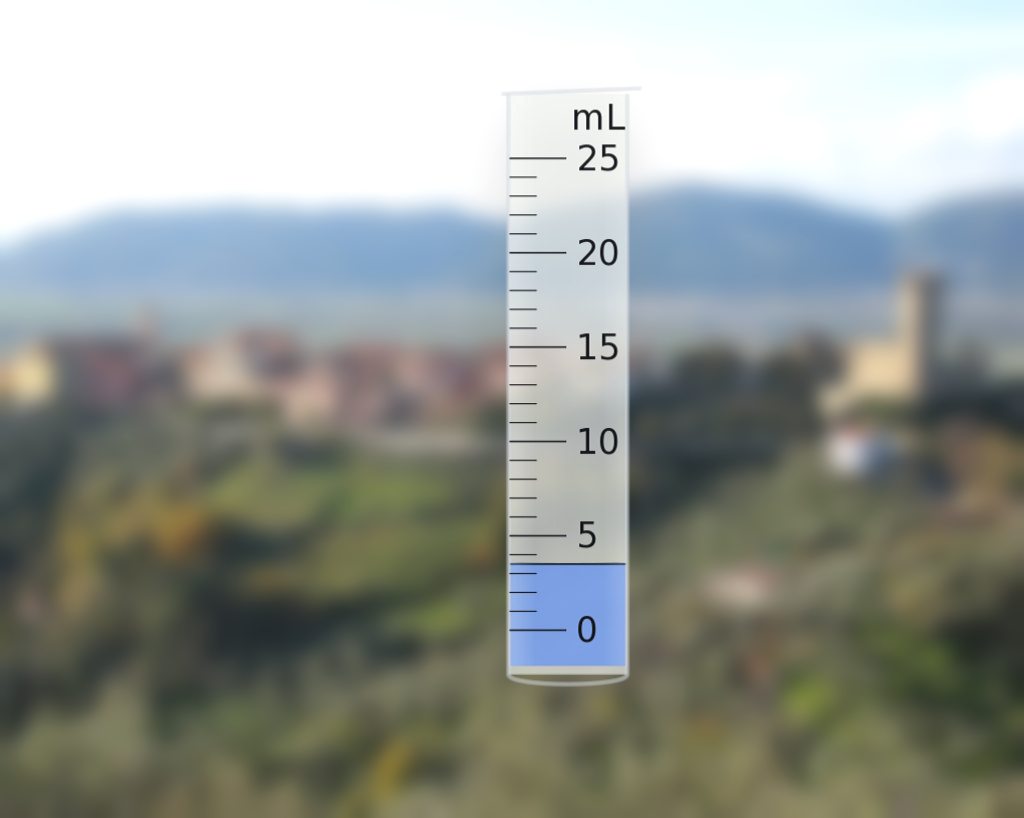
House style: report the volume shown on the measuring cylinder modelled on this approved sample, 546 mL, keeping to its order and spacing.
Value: 3.5 mL
